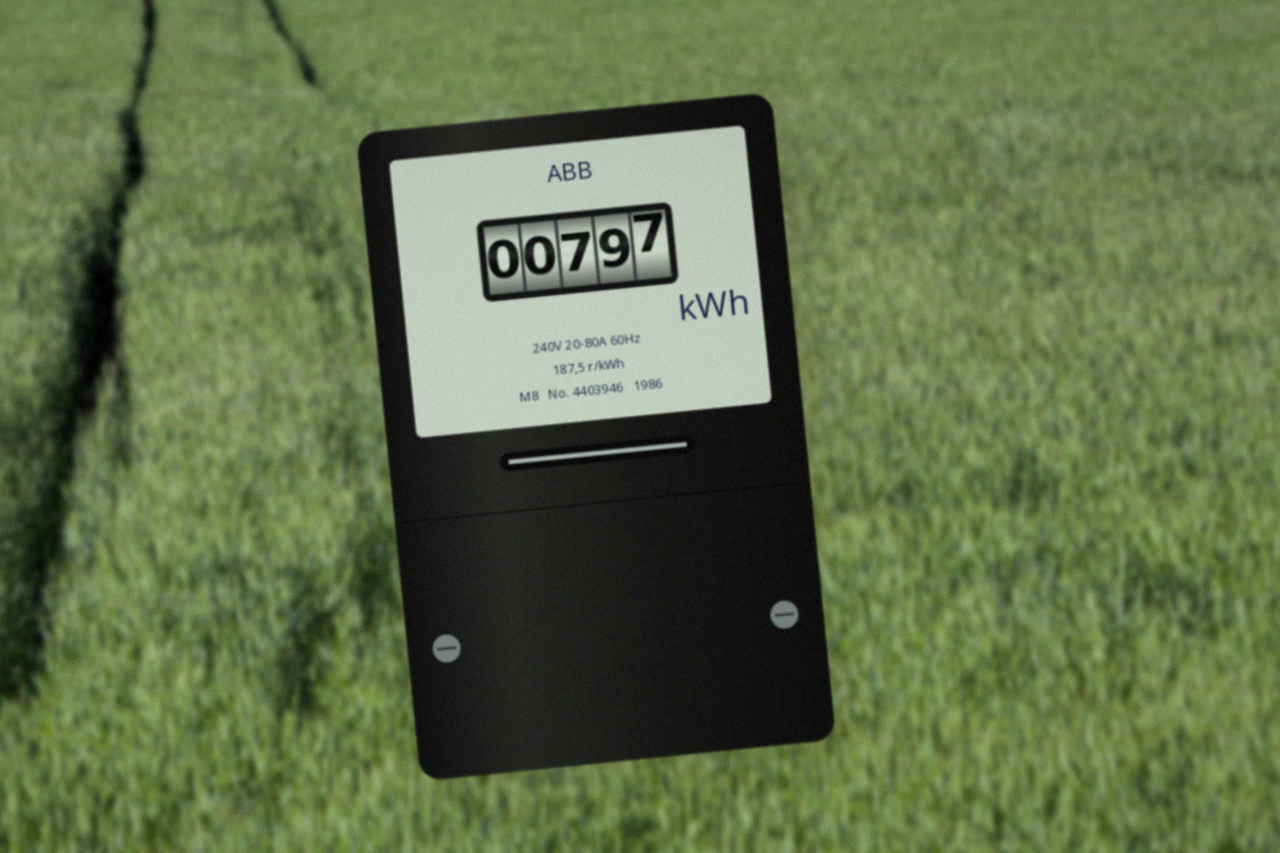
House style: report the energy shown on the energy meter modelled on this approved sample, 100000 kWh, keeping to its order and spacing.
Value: 797 kWh
